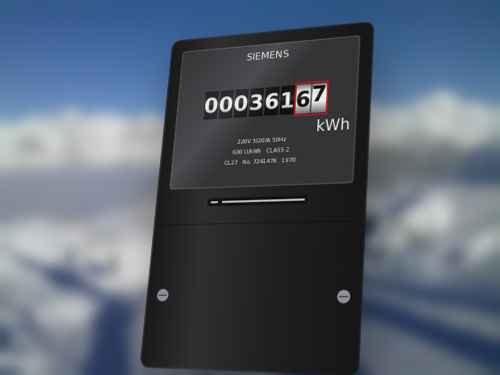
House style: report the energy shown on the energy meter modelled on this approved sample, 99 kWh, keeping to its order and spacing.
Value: 361.67 kWh
